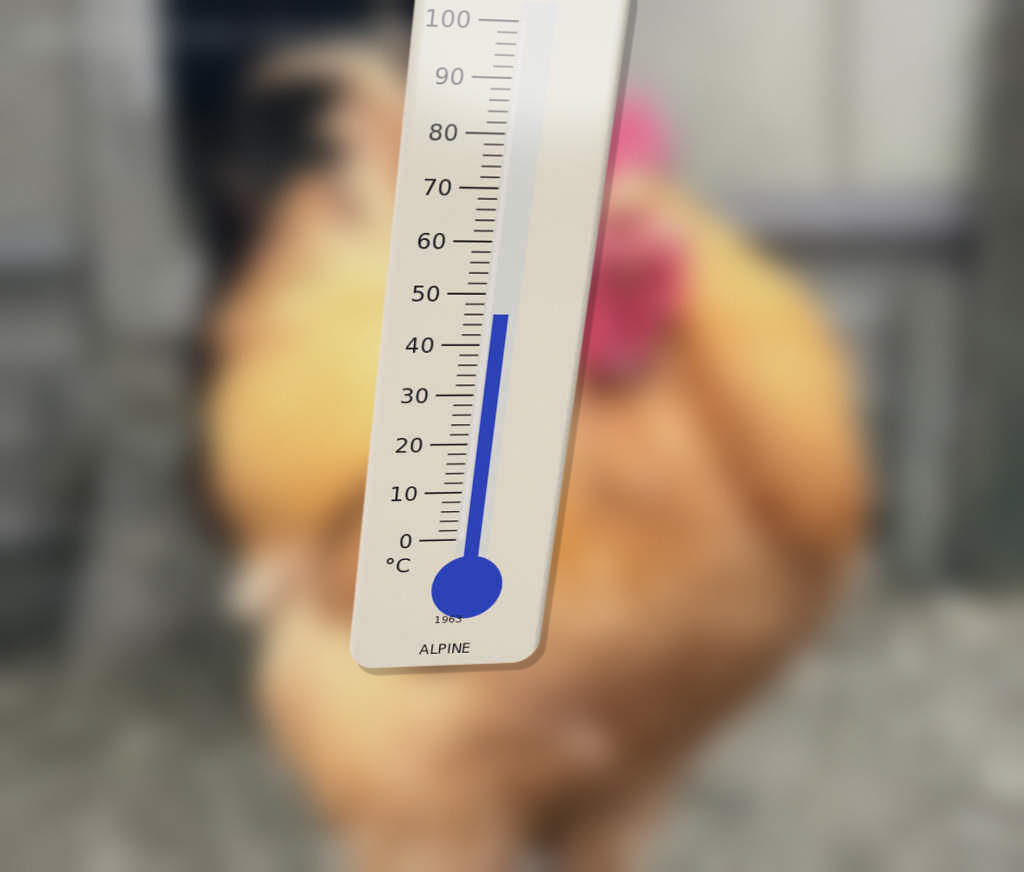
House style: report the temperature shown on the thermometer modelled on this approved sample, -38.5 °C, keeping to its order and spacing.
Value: 46 °C
